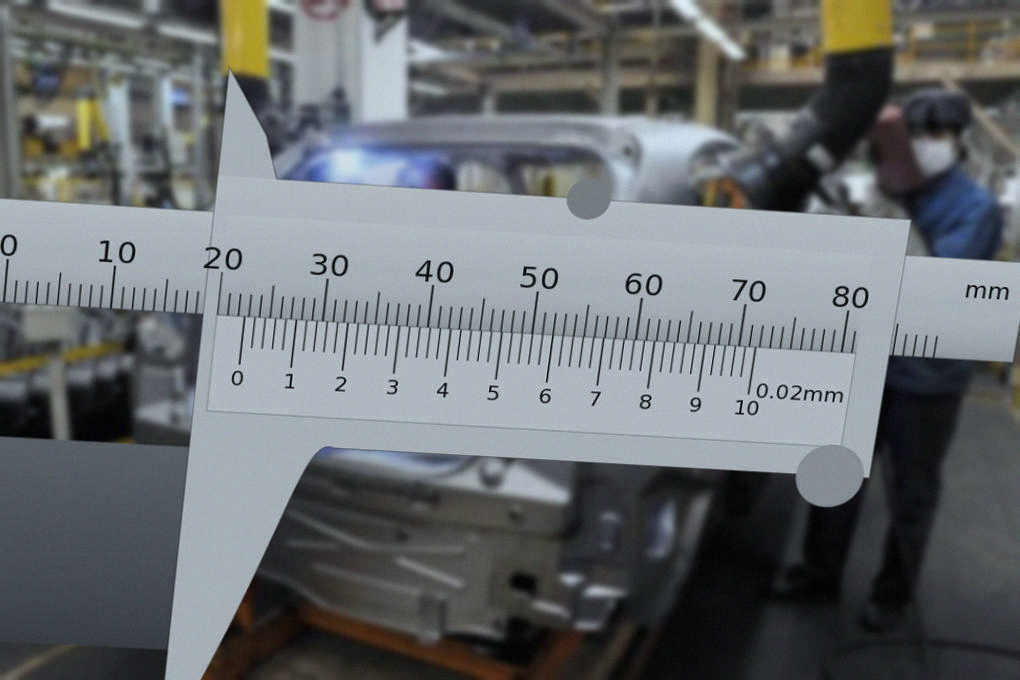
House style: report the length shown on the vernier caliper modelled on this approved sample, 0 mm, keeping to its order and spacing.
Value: 22.6 mm
